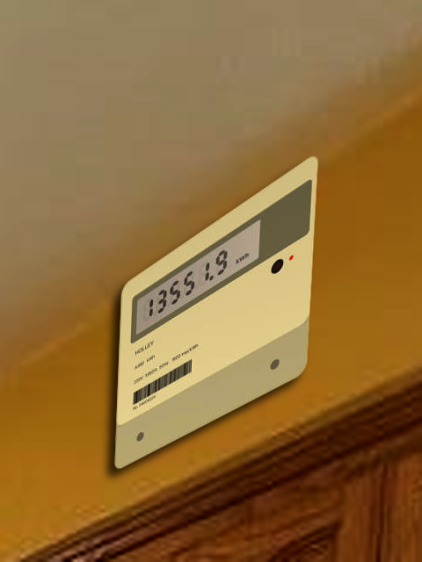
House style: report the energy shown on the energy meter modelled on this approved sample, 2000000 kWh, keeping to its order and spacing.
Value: 13551.9 kWh
